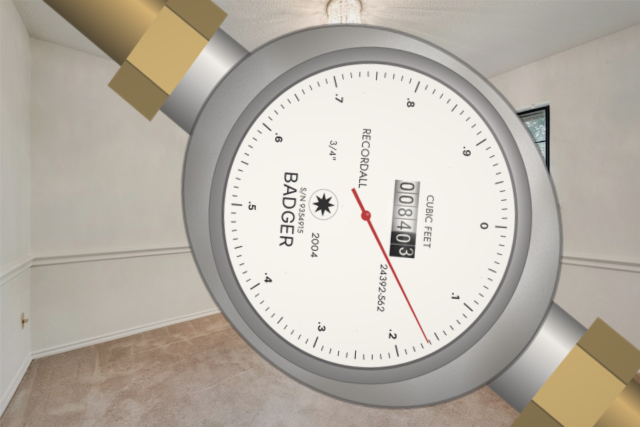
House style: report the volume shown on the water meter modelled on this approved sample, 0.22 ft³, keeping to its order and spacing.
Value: 8403.16 ft³
